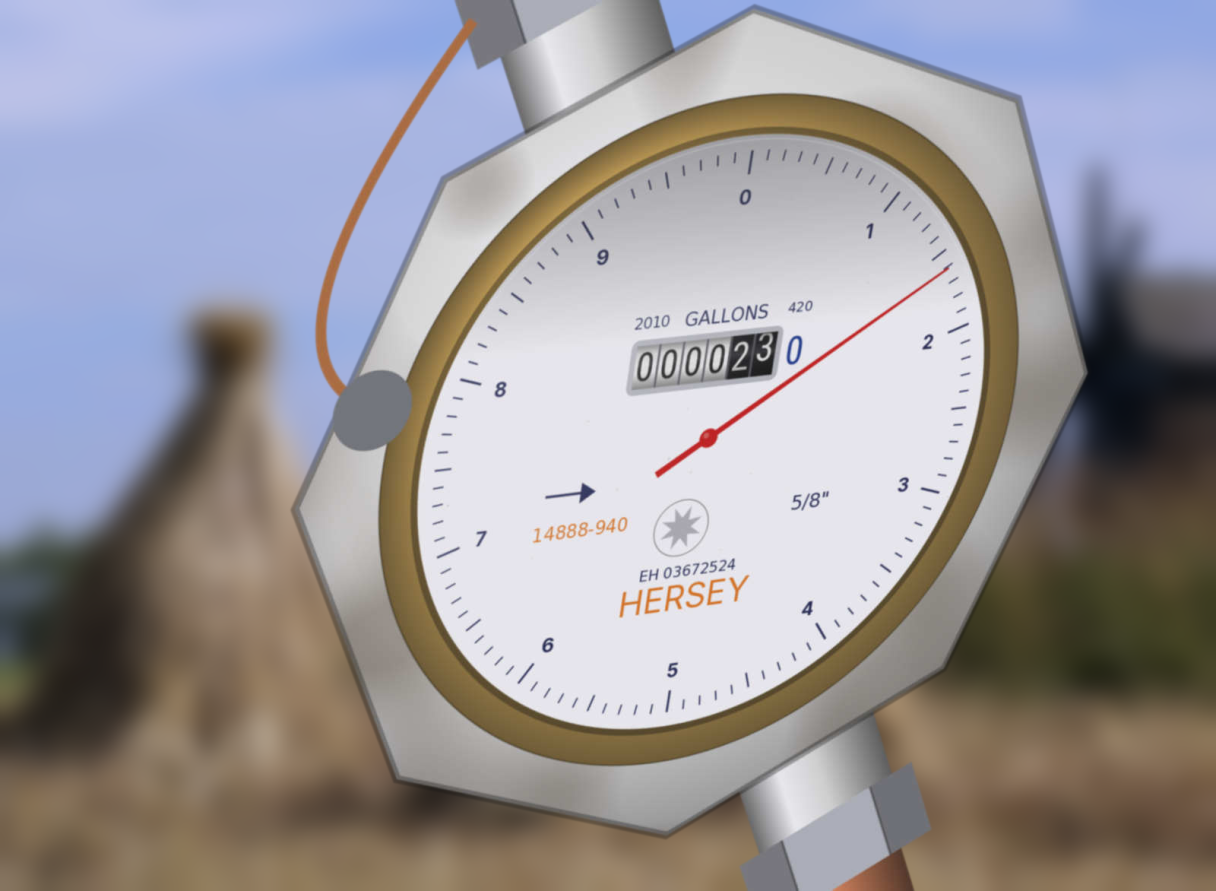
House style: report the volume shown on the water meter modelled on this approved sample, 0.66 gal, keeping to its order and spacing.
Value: 231.6 gal
